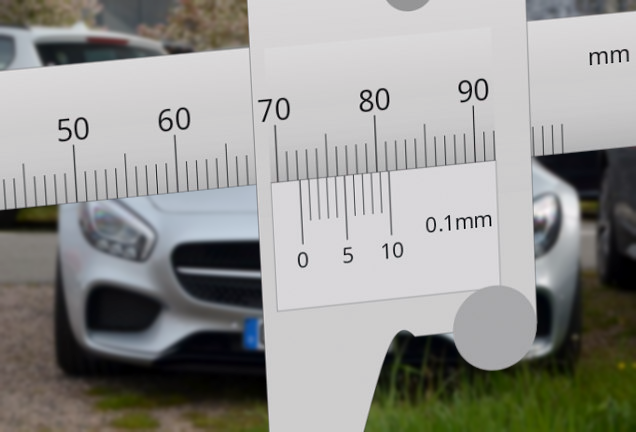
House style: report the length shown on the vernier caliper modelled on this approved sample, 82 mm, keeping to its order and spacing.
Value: 72.2 mm
